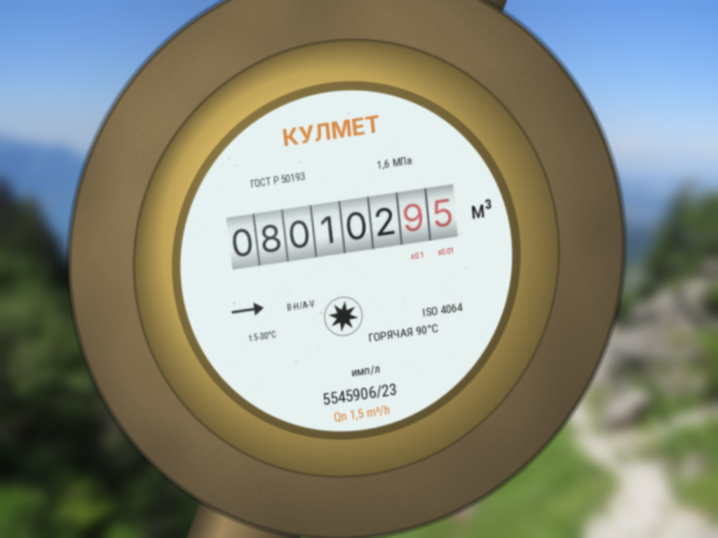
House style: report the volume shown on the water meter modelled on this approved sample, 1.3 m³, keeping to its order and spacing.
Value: 80102.95 m³
